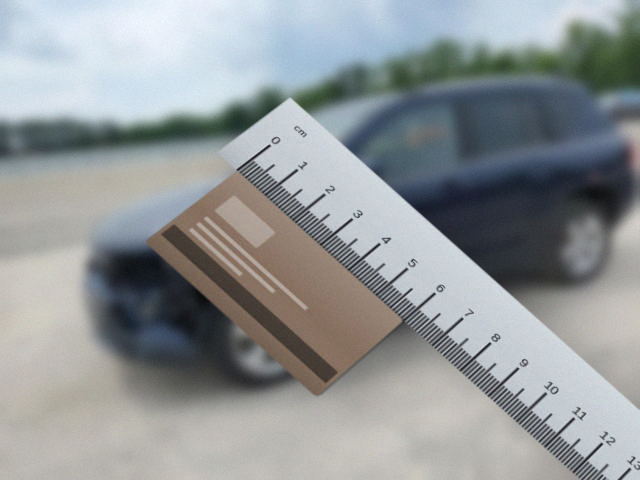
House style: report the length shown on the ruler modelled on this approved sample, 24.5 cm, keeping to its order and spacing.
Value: 6 cm
